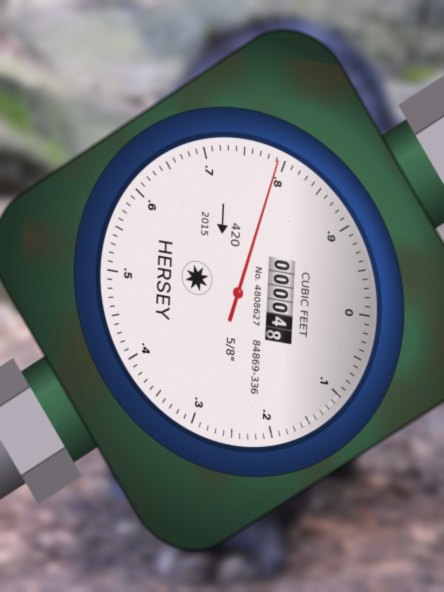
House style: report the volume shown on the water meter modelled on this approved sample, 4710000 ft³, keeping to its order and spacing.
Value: 47.79 ft³
